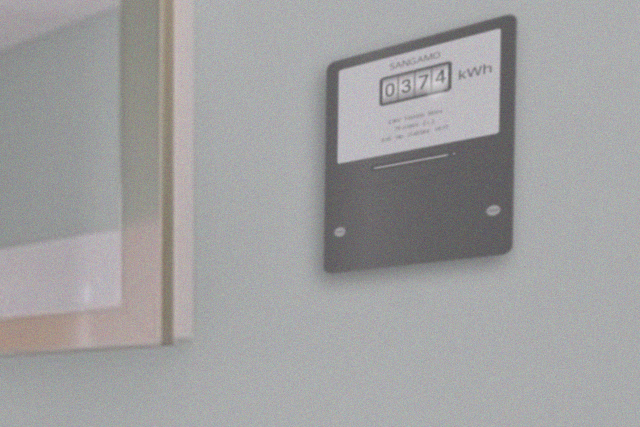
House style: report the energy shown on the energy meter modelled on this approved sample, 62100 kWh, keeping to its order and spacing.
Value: 374 kWh
